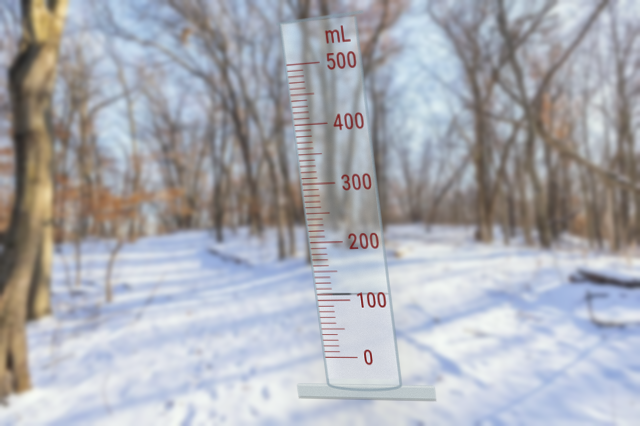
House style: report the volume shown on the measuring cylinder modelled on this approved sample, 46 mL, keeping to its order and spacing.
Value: 110 mL
